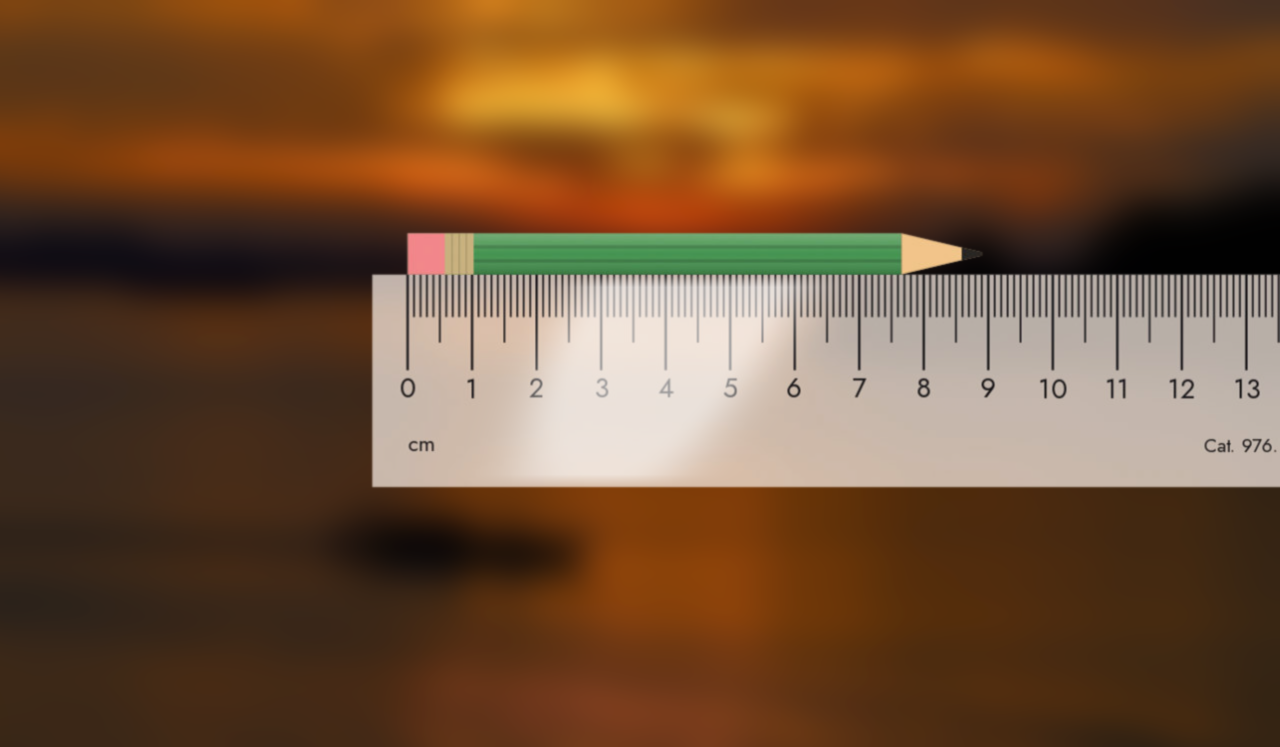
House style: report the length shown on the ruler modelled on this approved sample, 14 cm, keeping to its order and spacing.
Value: 8.9 cm
